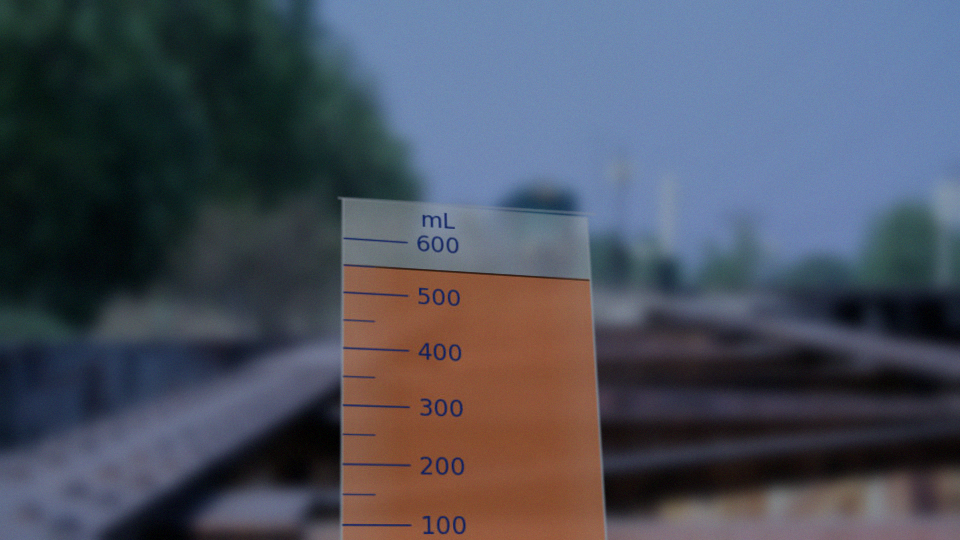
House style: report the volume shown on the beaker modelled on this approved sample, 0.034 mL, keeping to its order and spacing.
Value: 550 mL
